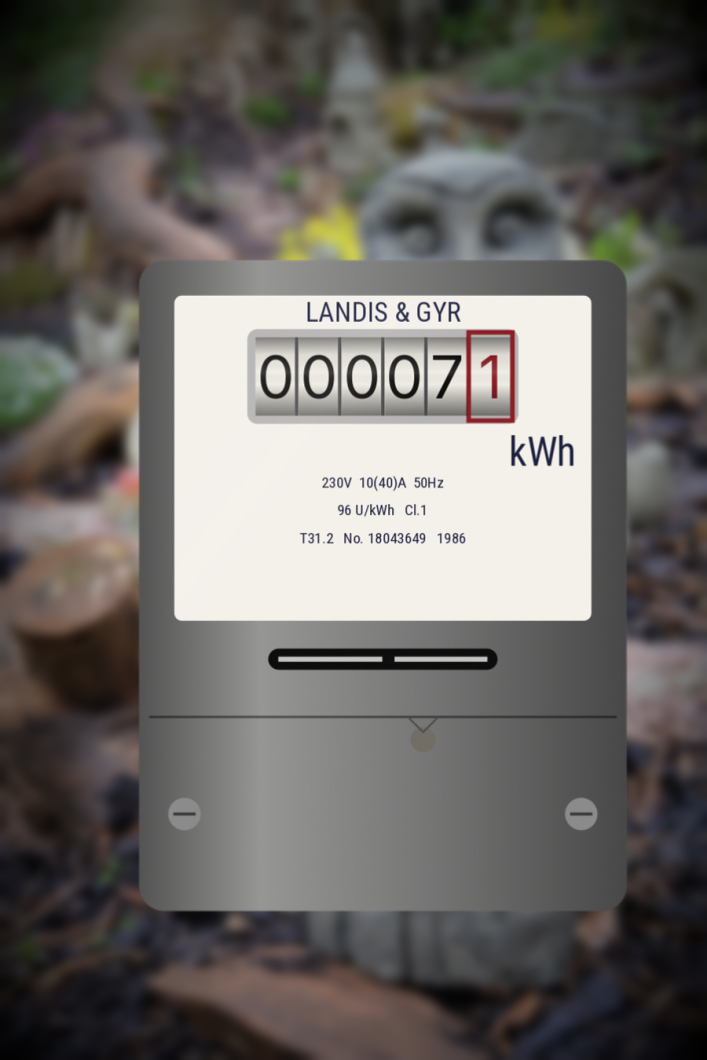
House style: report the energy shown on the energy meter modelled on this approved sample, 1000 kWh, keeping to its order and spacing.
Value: 7.1 kWh
